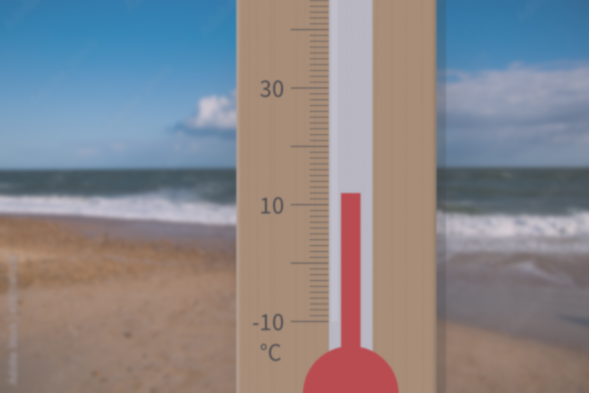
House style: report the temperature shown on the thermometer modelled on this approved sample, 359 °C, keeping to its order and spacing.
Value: 12 °C
